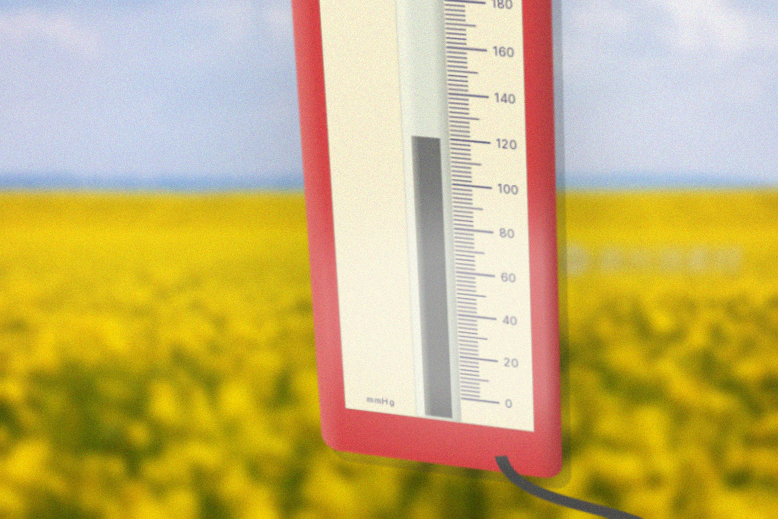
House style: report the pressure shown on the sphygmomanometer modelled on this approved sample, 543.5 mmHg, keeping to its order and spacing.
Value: 120 mmHg
